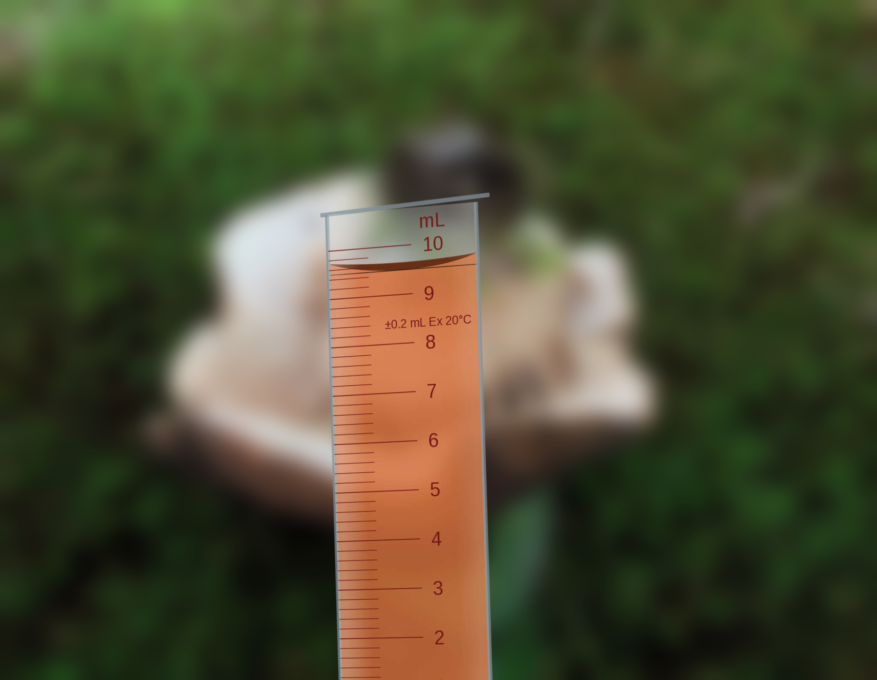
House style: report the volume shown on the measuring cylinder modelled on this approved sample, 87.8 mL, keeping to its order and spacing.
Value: 9.5 mL
